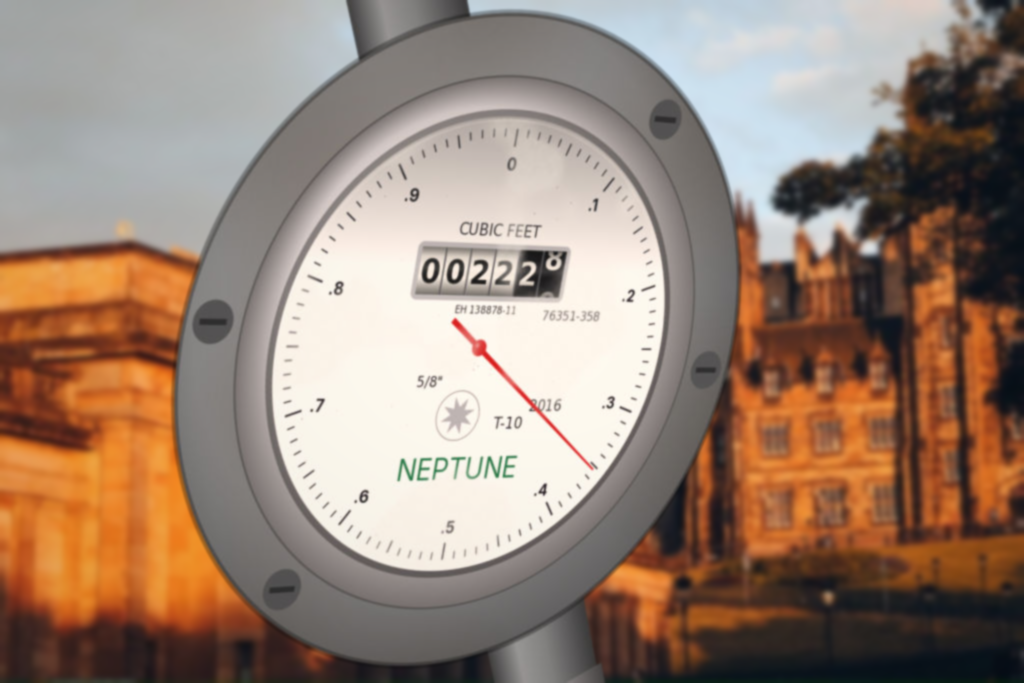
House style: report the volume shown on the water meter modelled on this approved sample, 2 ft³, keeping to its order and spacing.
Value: 2228.35 ft³
